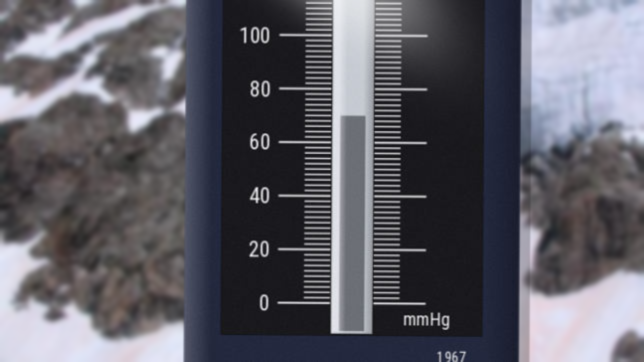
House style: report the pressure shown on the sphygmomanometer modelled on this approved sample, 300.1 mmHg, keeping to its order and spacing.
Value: 70 mmHg
